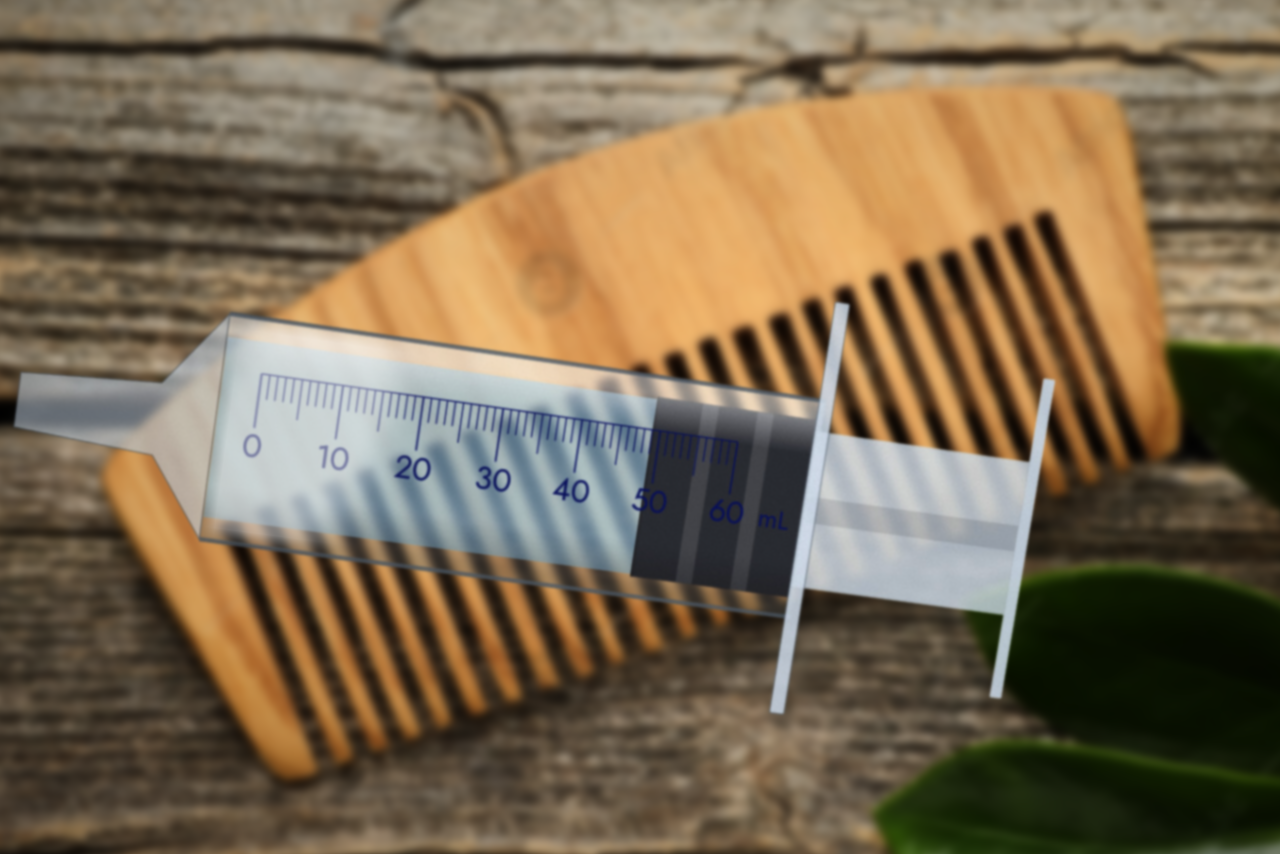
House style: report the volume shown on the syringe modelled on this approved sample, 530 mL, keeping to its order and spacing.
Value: 49 mL
